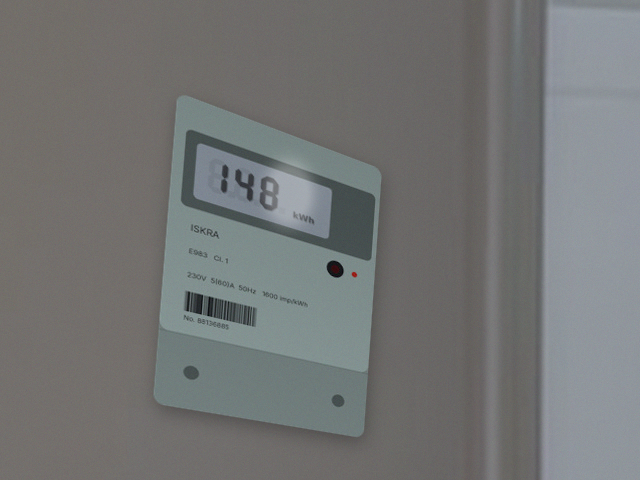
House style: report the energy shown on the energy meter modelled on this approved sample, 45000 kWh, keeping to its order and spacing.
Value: 148 kWh
